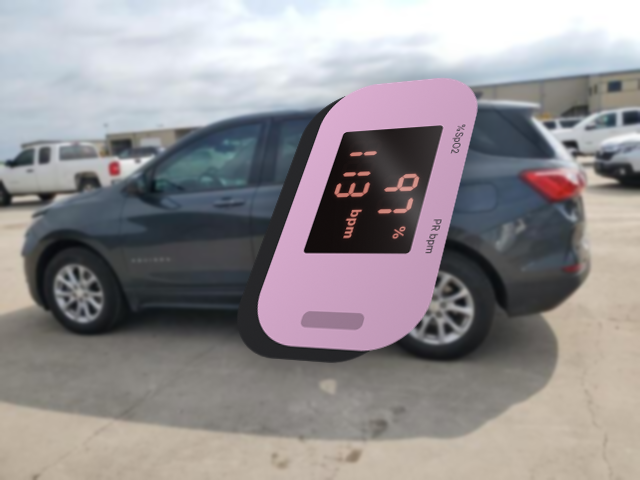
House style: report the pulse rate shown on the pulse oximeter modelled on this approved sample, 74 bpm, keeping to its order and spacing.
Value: 113 bpm
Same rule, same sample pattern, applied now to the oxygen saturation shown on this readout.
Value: 97 %
